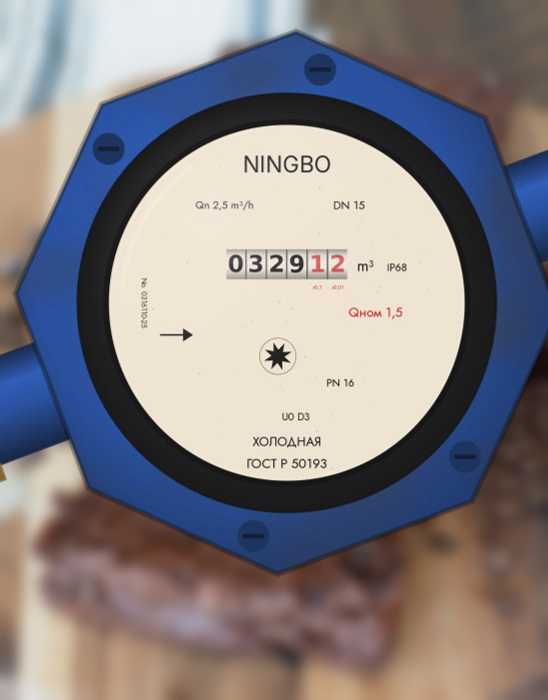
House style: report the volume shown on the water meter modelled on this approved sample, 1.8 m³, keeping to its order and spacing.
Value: 329.12 m³
